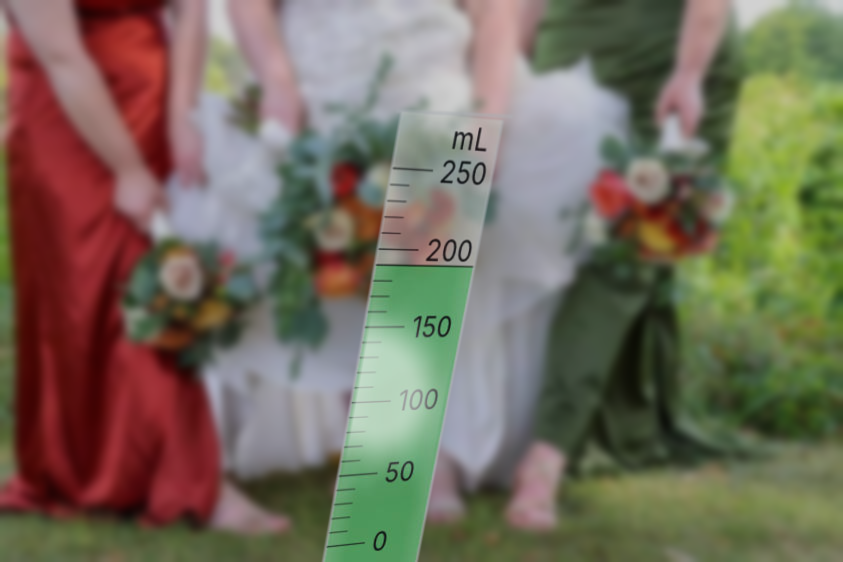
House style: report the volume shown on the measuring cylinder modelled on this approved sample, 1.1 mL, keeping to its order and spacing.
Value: 190 mL
